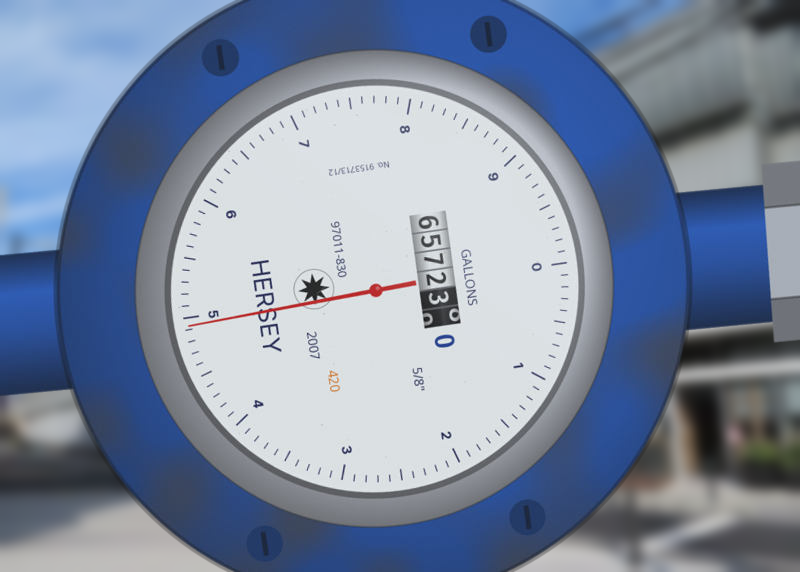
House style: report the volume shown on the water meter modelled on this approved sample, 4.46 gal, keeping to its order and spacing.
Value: 6572384.9 gal
